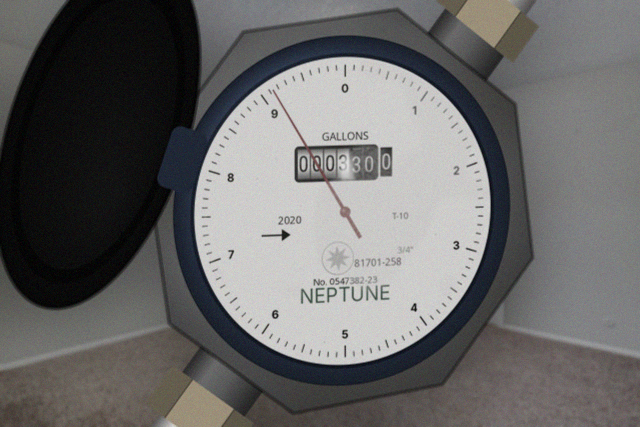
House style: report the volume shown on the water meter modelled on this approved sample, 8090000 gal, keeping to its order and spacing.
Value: 3299.1 gal
